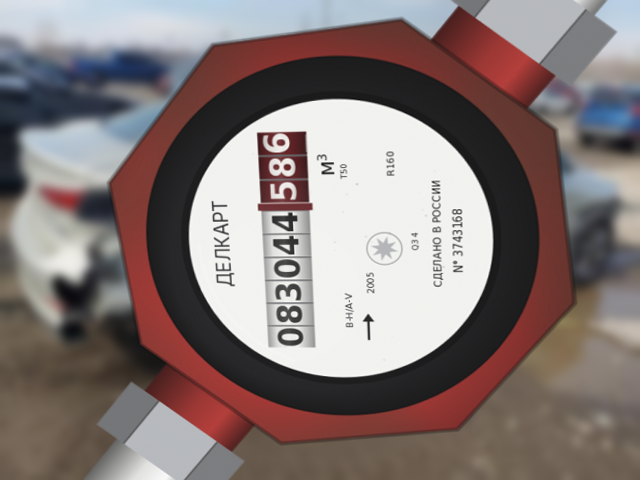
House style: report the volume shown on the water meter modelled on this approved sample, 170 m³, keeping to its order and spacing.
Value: 83044.586 m³
